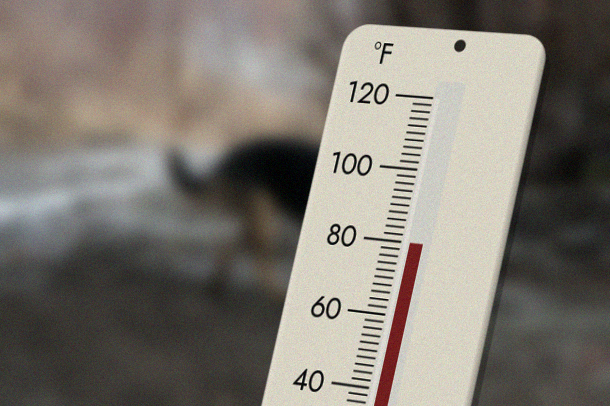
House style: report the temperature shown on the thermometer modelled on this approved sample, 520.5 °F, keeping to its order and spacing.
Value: 80 °F
